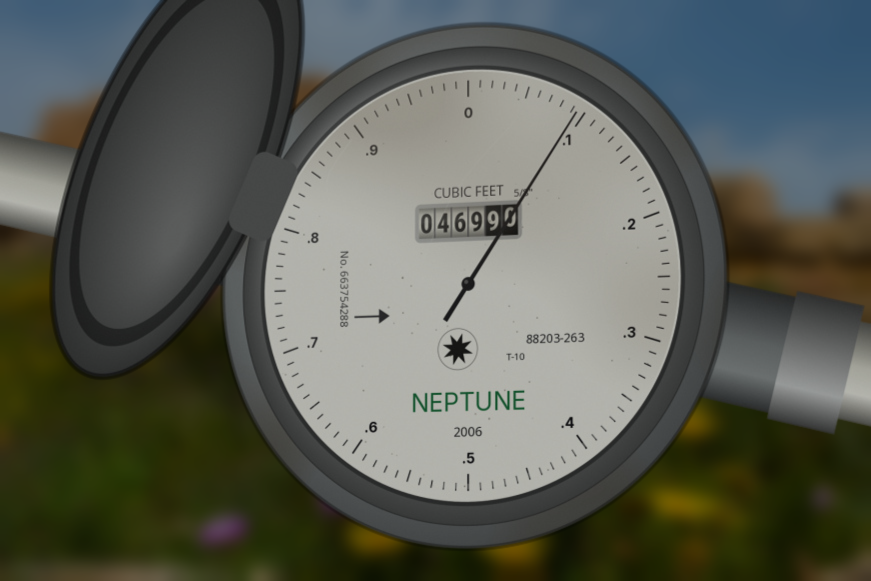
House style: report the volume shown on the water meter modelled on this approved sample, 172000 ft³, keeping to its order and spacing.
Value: 46990.09 ft³
